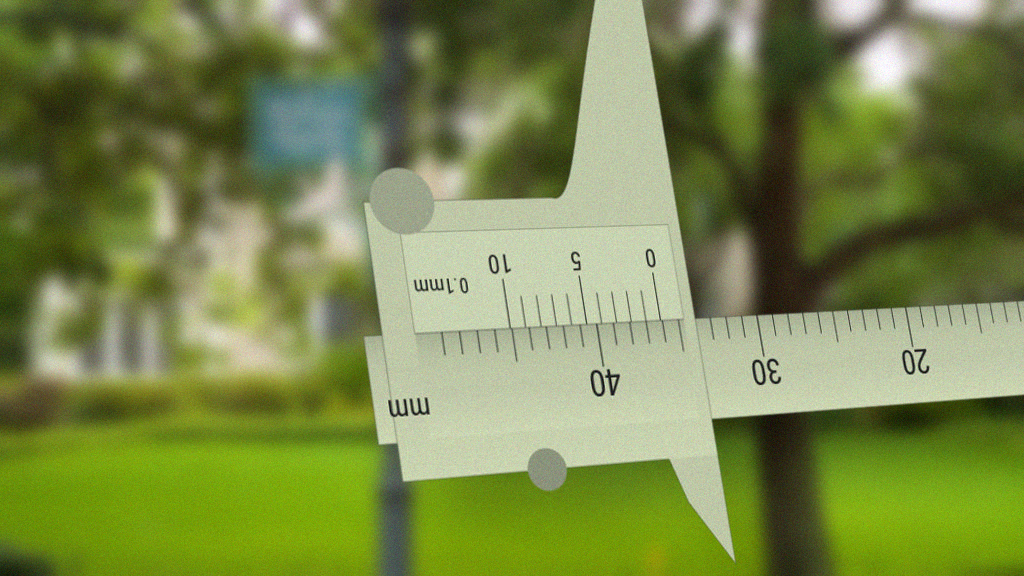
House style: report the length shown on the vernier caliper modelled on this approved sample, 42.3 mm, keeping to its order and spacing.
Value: 36.1 mm
